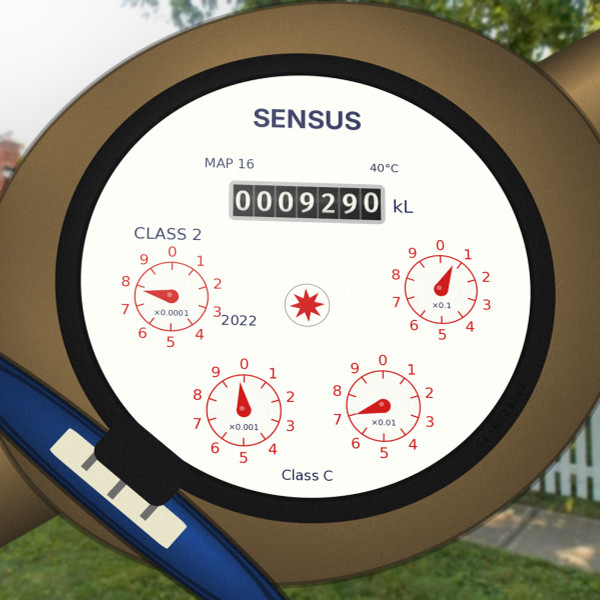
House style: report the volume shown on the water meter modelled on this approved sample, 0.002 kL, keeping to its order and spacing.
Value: 9290.0697 kL
